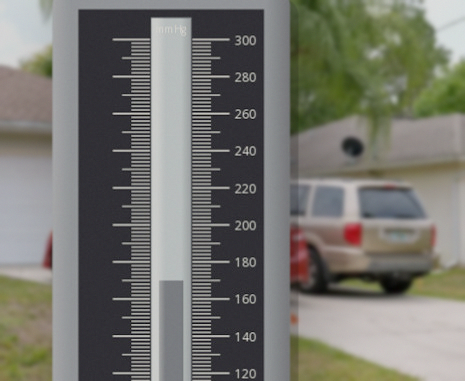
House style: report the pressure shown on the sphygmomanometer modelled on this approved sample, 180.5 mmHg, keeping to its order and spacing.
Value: 170 mmHg
